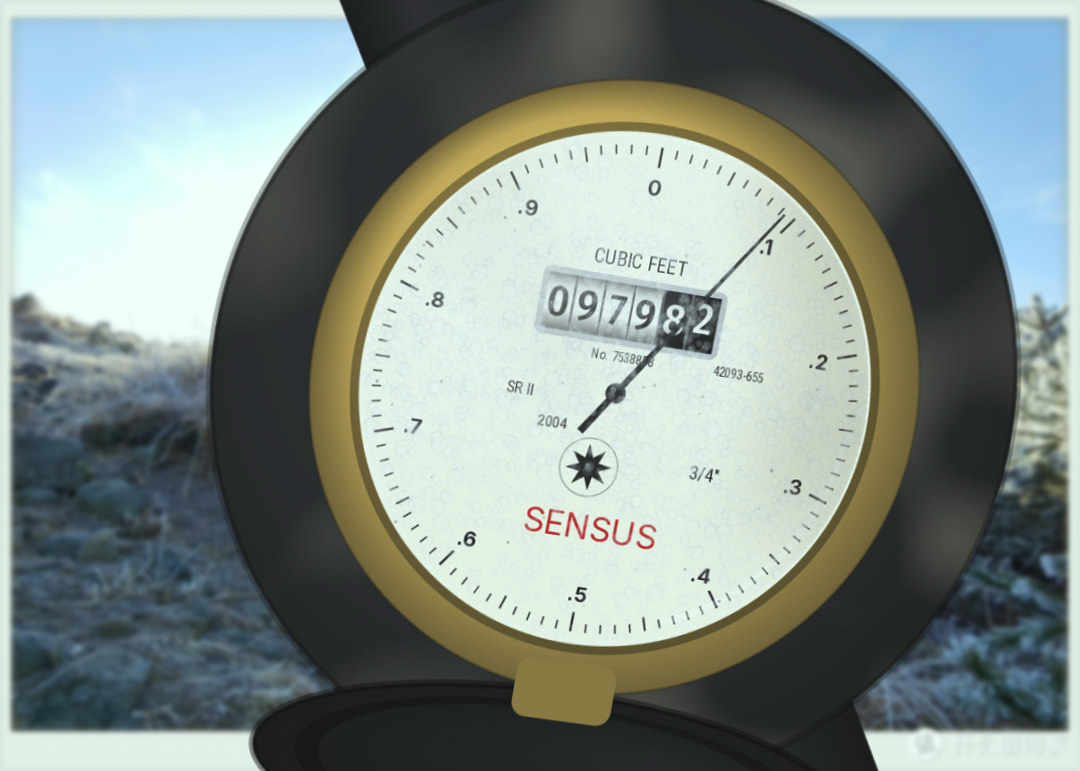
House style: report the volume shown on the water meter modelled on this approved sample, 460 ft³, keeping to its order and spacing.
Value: 97982.09 ft³
